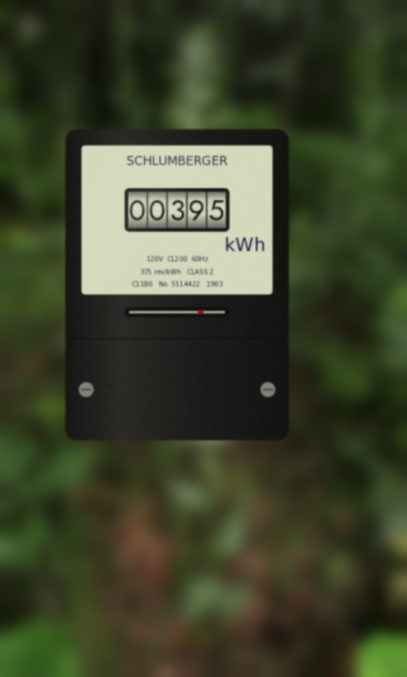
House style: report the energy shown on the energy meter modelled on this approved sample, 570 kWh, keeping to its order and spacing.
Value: 395 kWh
